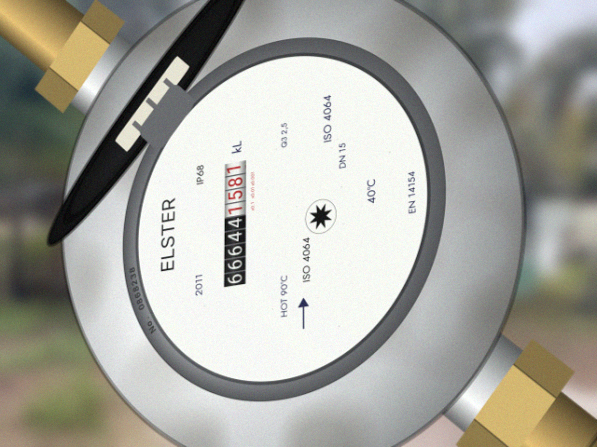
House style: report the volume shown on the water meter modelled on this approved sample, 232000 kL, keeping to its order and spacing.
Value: 66644.1581 kL
